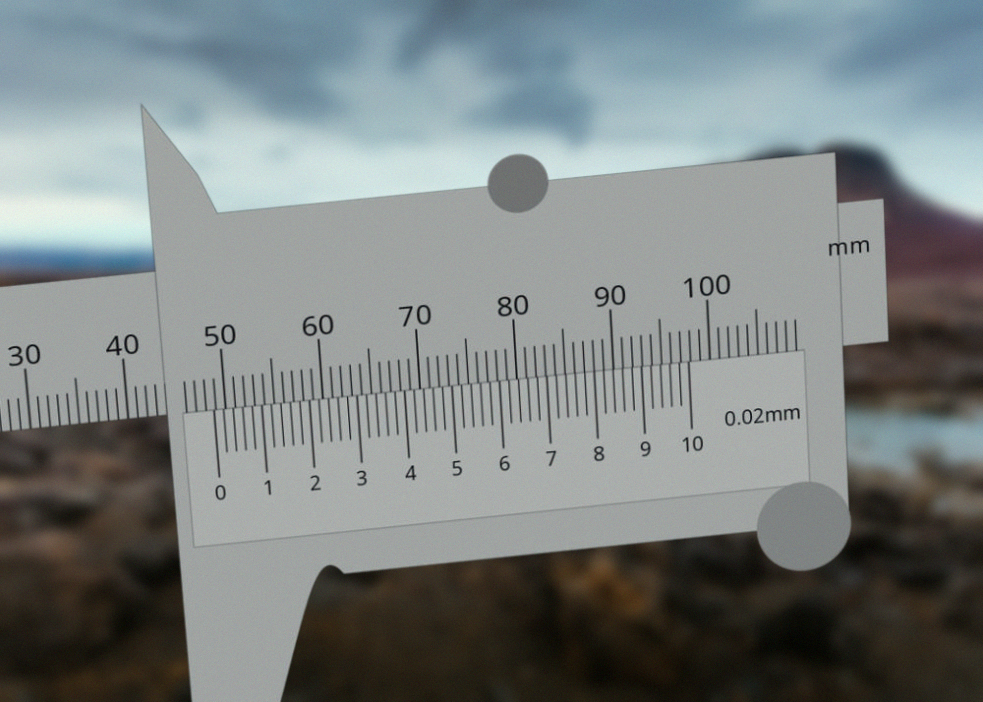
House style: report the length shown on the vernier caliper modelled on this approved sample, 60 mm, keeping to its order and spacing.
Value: 48.8 mm
